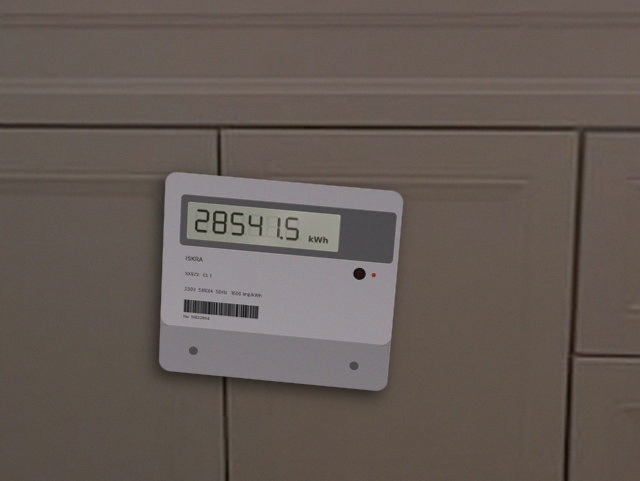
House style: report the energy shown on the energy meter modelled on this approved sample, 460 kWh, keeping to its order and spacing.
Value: 28541.5 kWh
